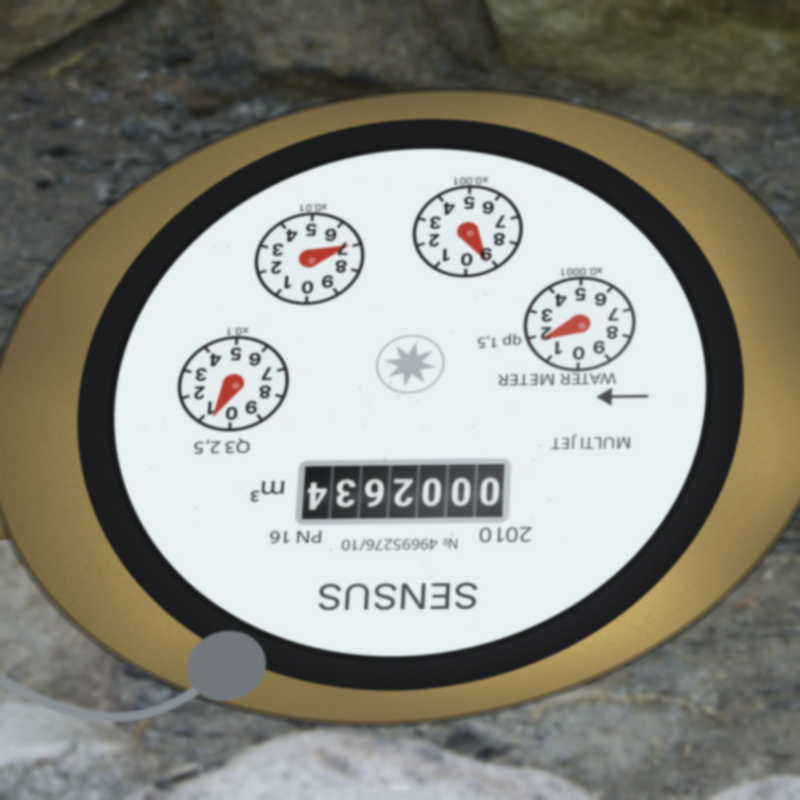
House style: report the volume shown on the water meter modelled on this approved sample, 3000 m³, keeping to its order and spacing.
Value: 2634.0691 m³
